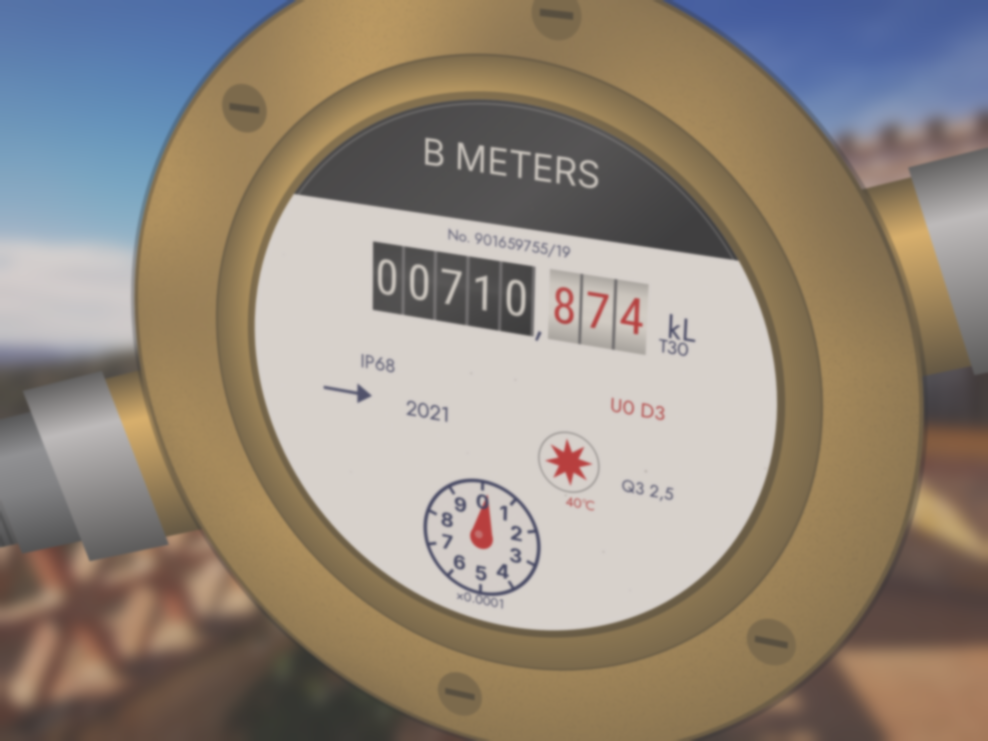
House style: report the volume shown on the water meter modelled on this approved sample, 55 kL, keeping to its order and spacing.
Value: 710.8740 kL
